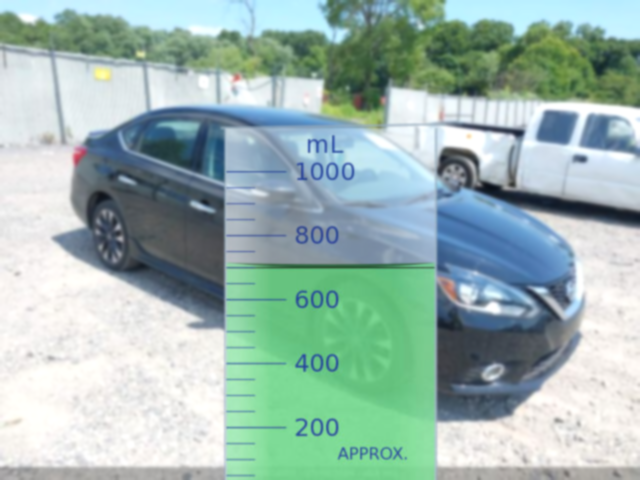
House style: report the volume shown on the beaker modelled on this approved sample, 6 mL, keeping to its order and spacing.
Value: 700 mL
